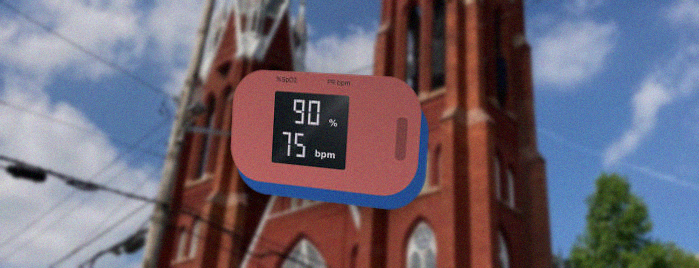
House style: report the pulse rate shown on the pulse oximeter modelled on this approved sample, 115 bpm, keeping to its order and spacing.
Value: 75 bpm
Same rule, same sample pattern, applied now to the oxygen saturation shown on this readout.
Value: 90 %
